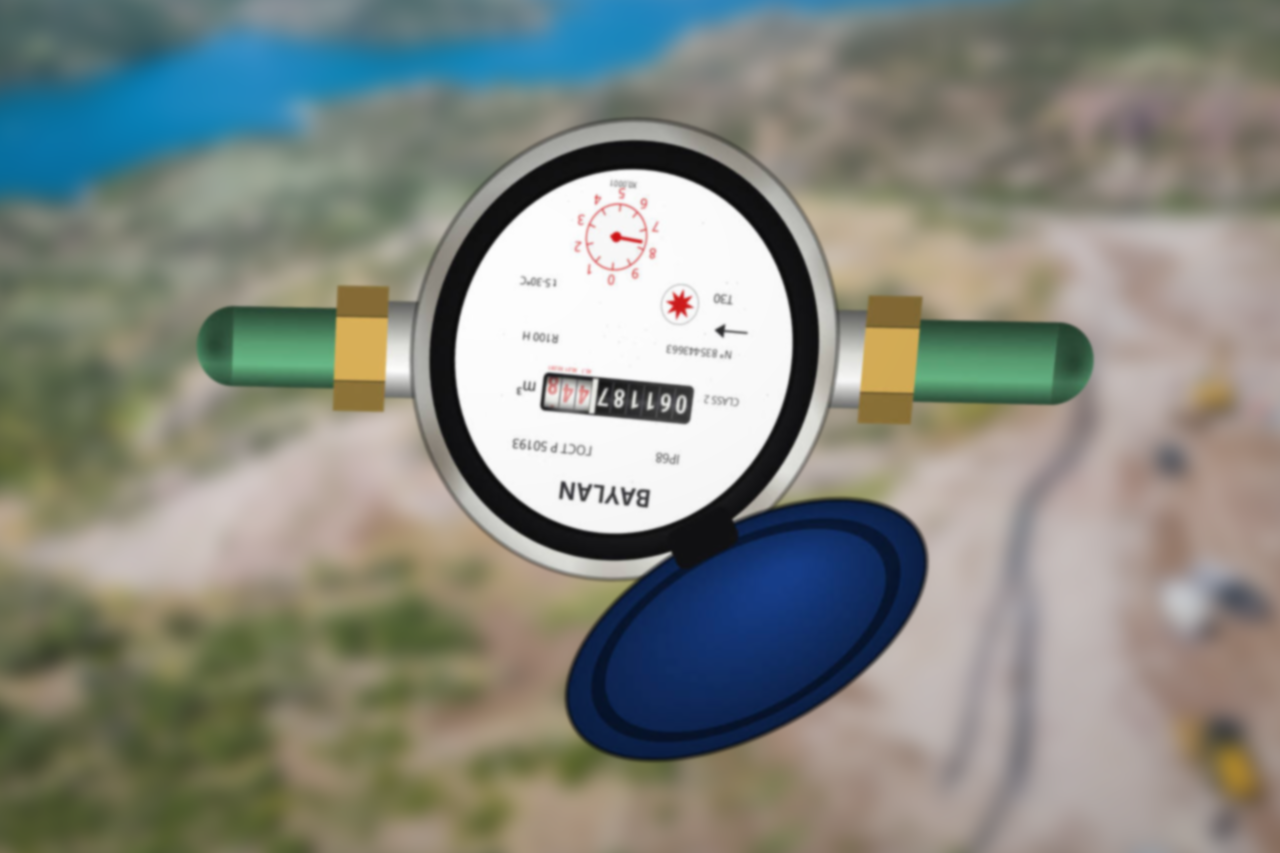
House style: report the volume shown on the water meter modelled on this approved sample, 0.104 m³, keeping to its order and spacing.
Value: 61187.4477 m³
